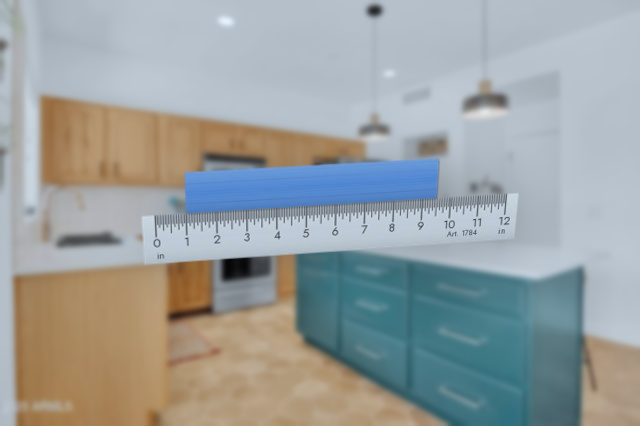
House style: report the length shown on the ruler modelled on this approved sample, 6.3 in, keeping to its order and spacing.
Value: 8.5 in
